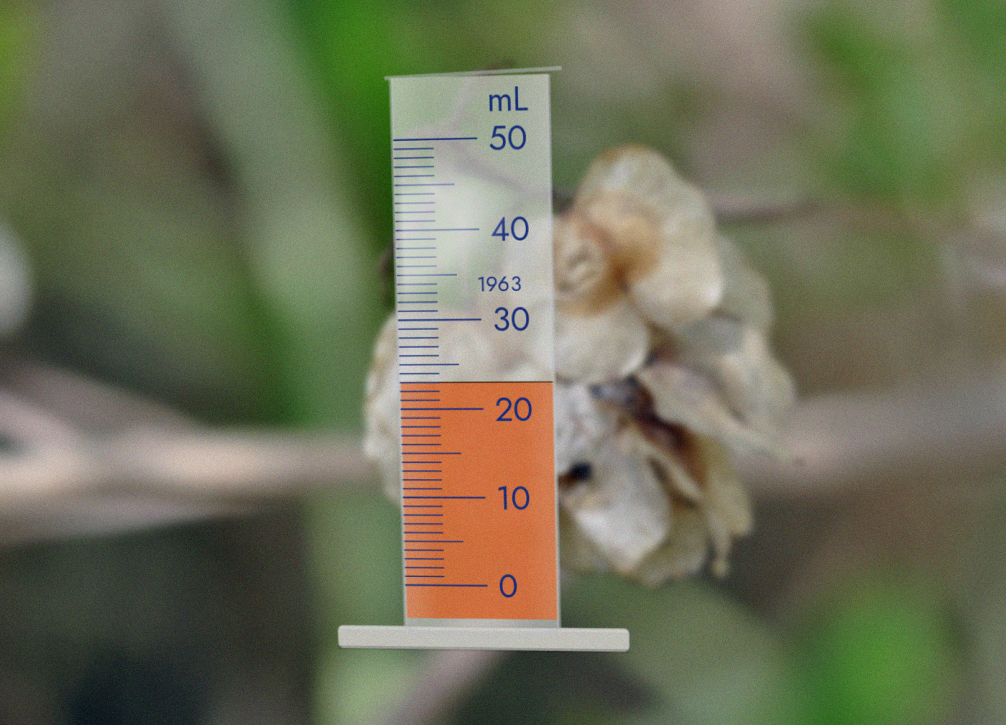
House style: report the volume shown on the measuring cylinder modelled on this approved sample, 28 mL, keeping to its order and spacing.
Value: 23 mL
